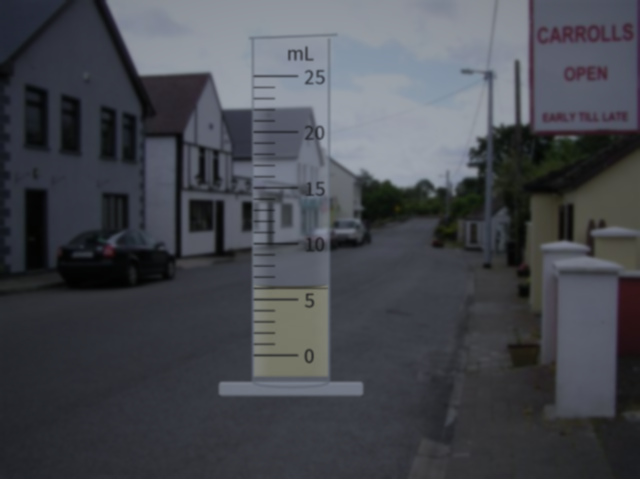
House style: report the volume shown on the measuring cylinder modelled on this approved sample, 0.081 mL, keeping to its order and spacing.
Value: 6 mL
